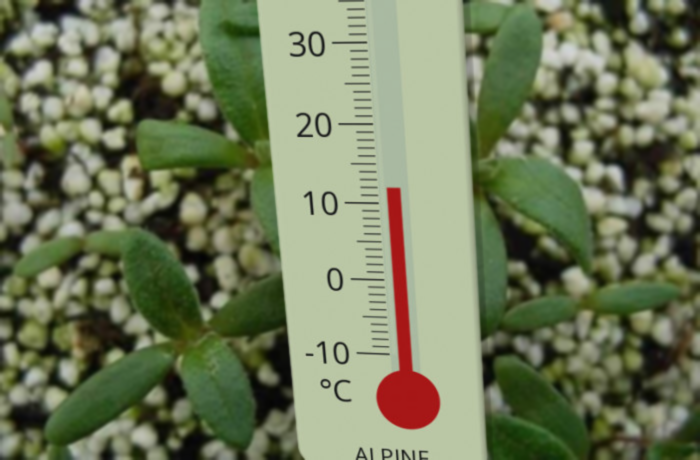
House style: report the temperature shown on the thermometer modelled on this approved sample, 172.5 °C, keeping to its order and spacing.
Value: 12 °C
